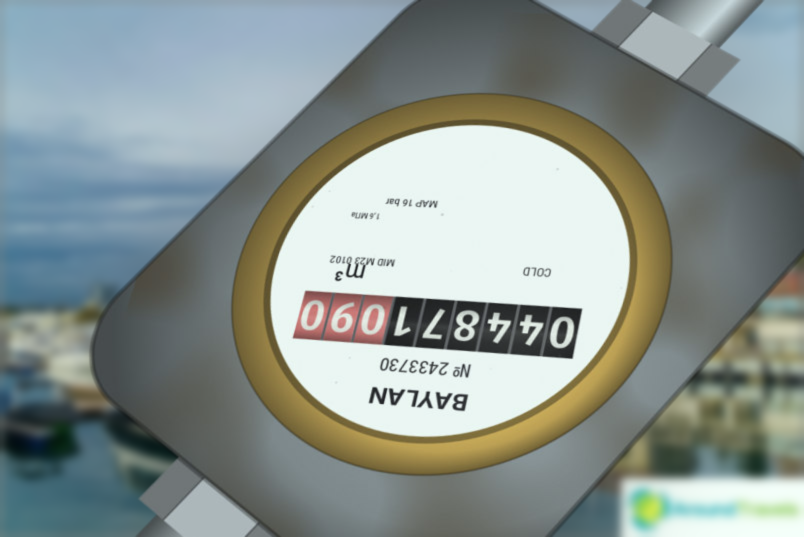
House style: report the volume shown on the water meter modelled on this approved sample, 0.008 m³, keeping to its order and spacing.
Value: 44871.090 m³
